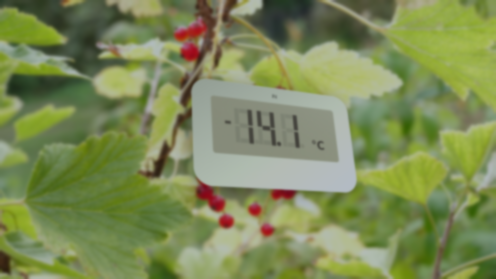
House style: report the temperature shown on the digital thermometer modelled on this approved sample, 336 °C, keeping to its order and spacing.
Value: -14.1 °C
